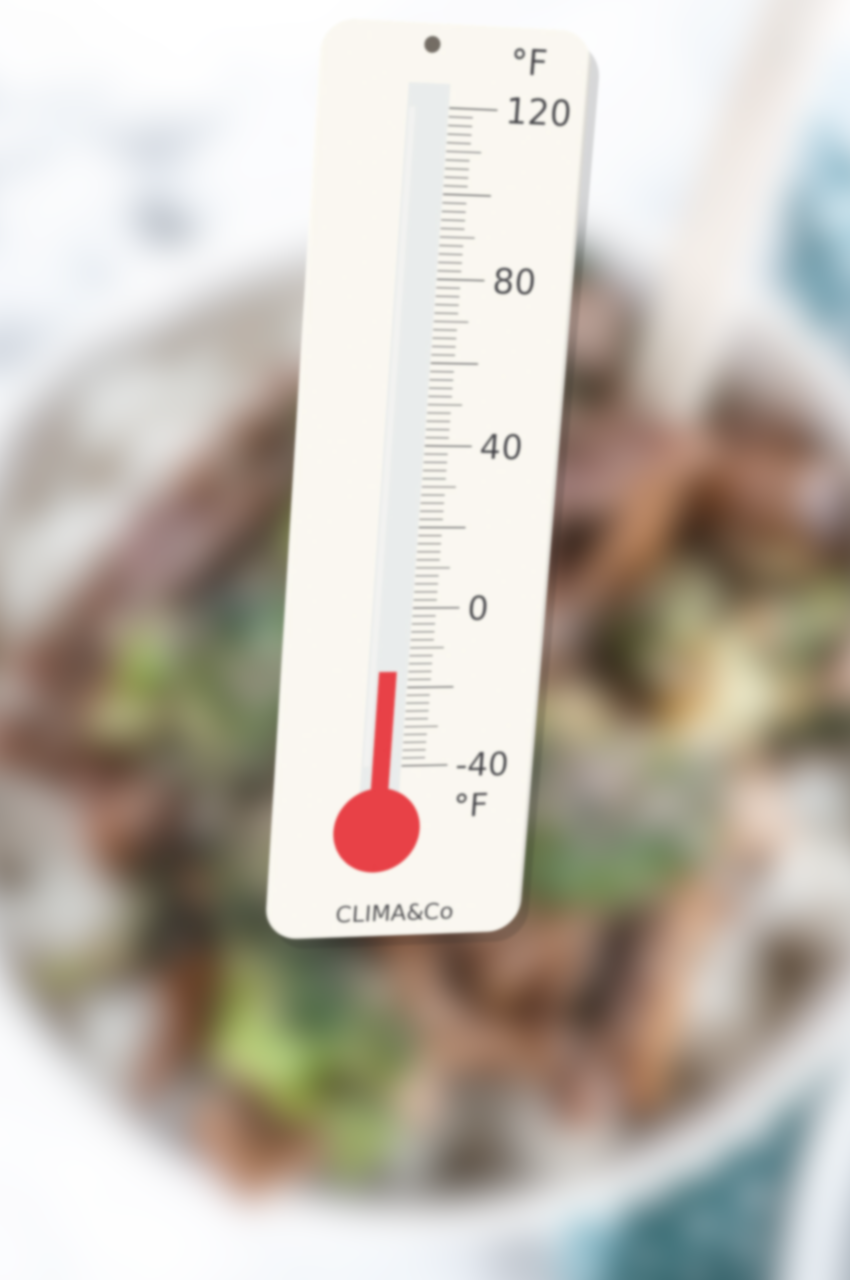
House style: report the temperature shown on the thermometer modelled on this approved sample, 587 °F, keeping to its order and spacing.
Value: -16 °F
